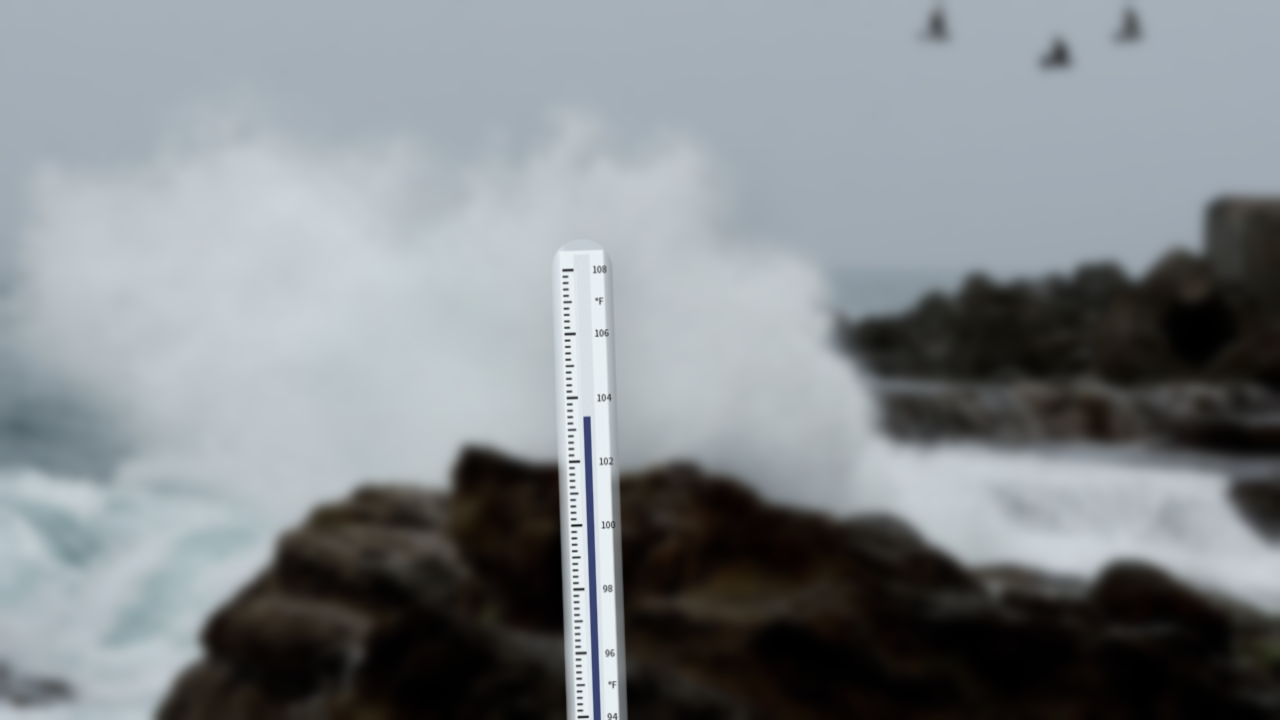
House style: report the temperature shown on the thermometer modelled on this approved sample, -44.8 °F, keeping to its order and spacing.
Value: 103.4 °F
